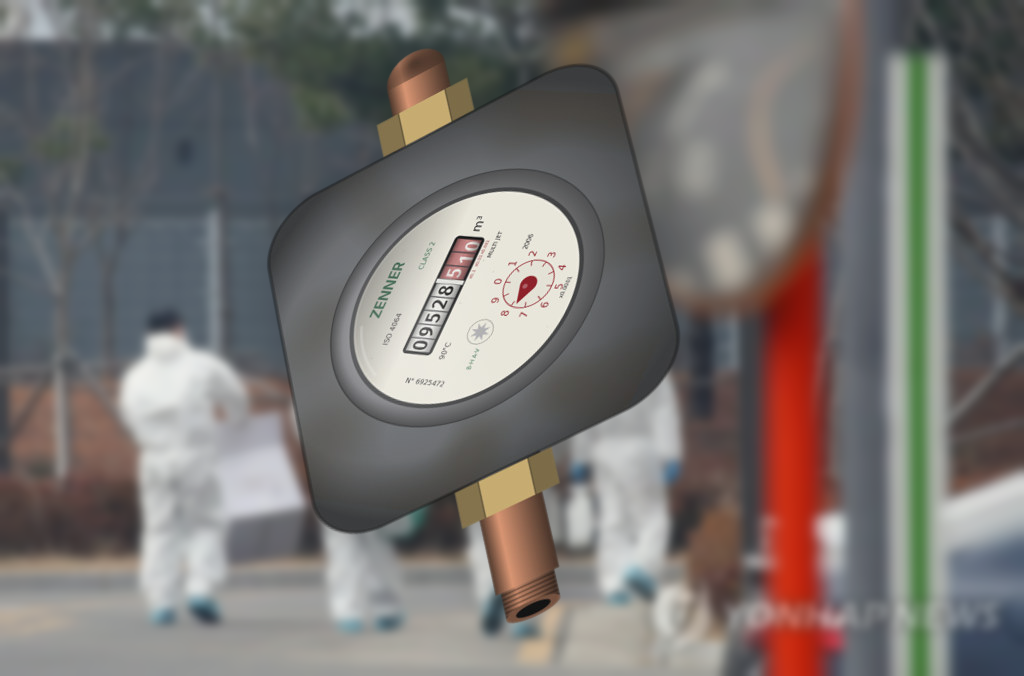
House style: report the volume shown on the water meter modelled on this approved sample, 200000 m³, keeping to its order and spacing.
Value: 9528.5097 m³
